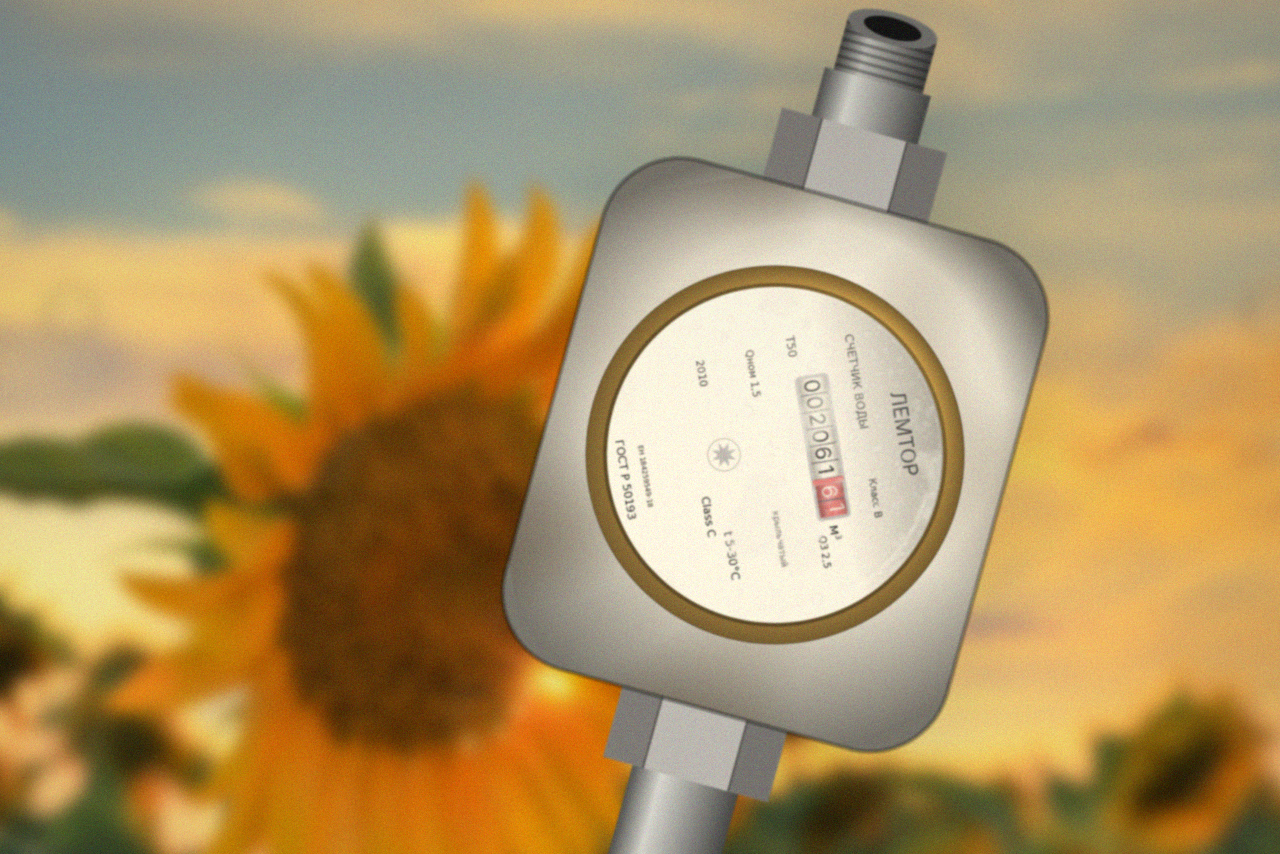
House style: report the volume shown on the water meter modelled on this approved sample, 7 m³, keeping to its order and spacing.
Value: 2061.61 m³
